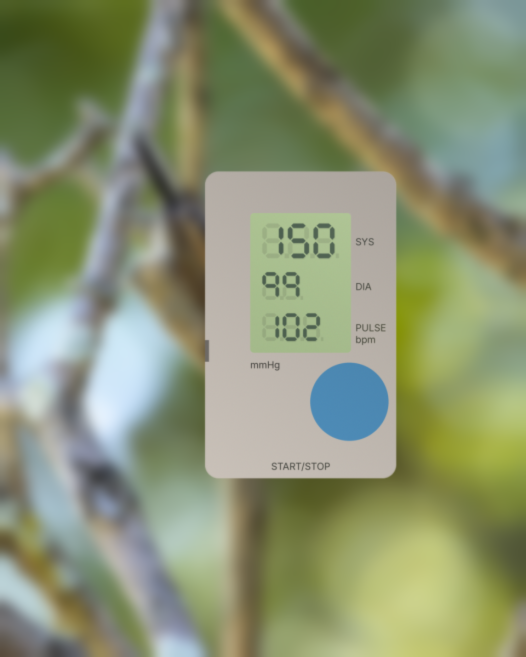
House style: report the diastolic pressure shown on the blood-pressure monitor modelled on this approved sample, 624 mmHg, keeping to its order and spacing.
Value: 99 mmHg
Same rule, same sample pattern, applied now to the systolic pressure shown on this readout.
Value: 150 mmHg
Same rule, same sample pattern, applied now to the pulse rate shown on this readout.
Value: 102 bpm
